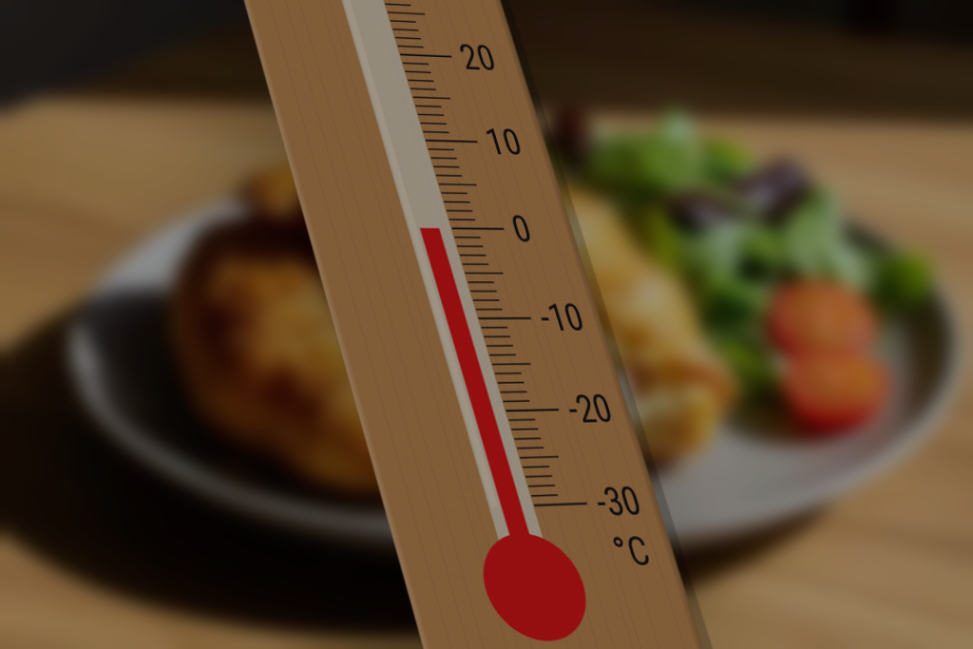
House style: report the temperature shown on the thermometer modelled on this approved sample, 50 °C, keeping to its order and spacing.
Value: 0 °C
